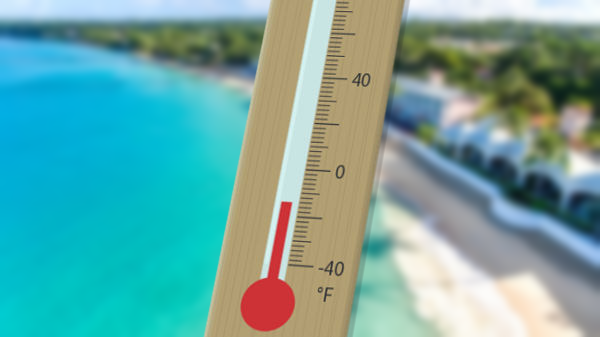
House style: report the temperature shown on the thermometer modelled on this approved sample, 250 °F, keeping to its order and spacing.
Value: -14 °F
